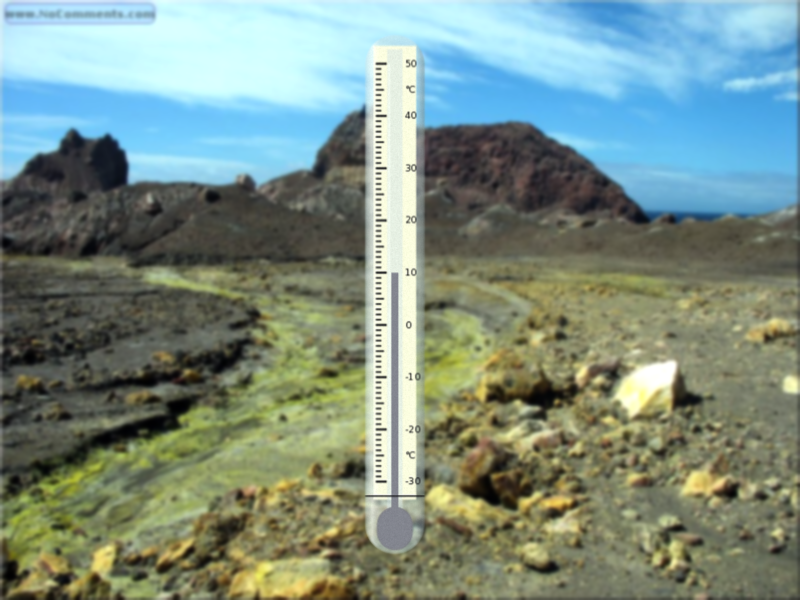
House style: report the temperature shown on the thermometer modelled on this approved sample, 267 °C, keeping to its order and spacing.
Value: 10 °C
